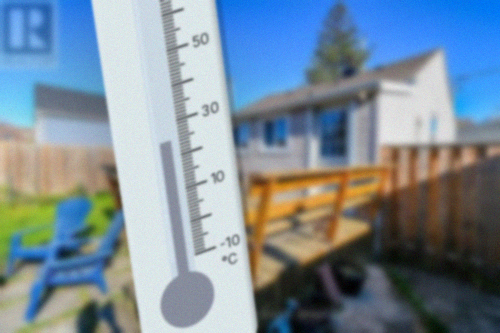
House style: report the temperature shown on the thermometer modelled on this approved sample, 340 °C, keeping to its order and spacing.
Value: 25 °C
